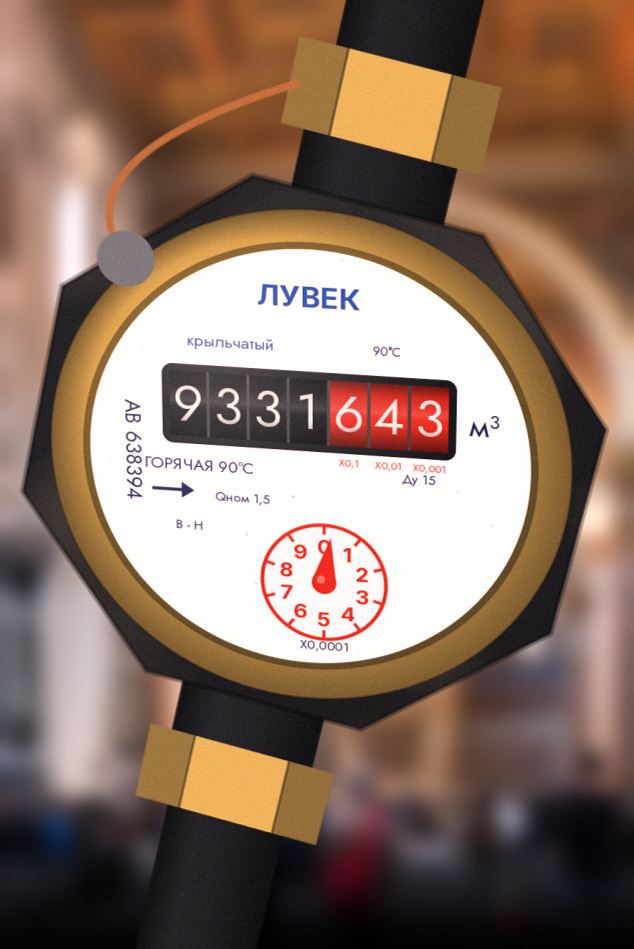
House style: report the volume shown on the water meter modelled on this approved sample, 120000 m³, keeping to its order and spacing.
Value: 9331.6430 m³
